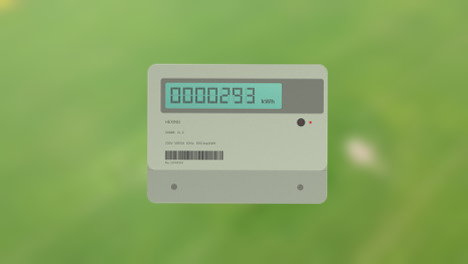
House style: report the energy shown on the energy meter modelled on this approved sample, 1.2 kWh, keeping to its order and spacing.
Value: 293 kWh
